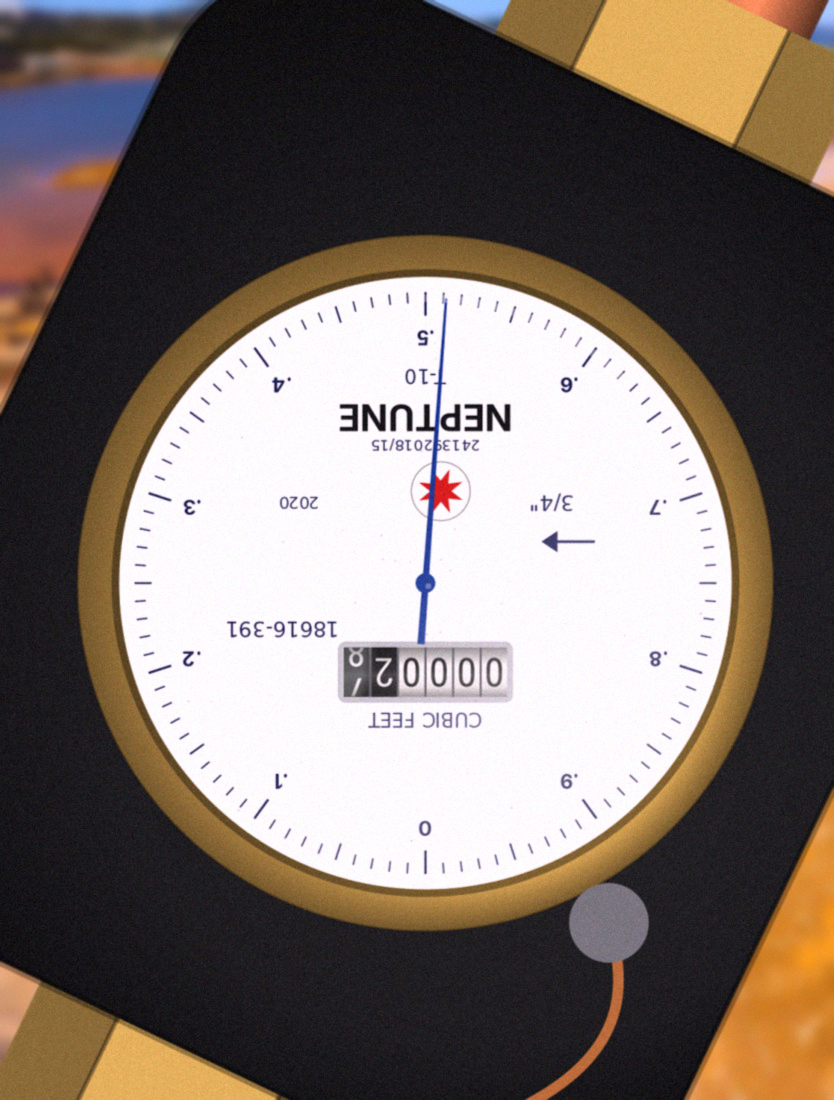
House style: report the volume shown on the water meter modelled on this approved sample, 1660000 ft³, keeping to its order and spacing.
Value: 27.51 ft³
